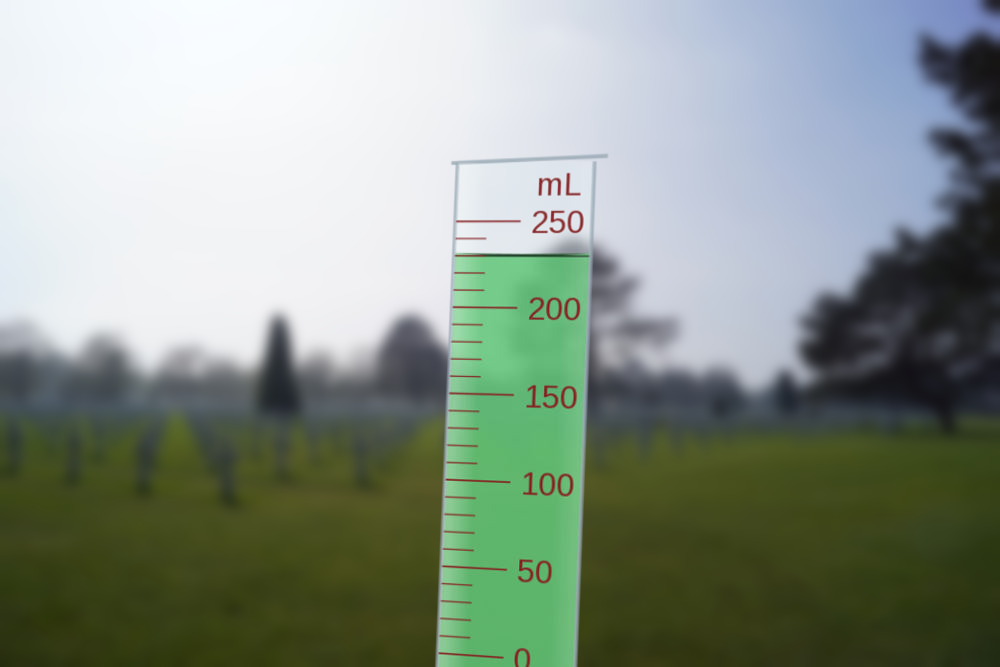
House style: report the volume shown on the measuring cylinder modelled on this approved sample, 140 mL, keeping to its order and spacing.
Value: 230 mL
